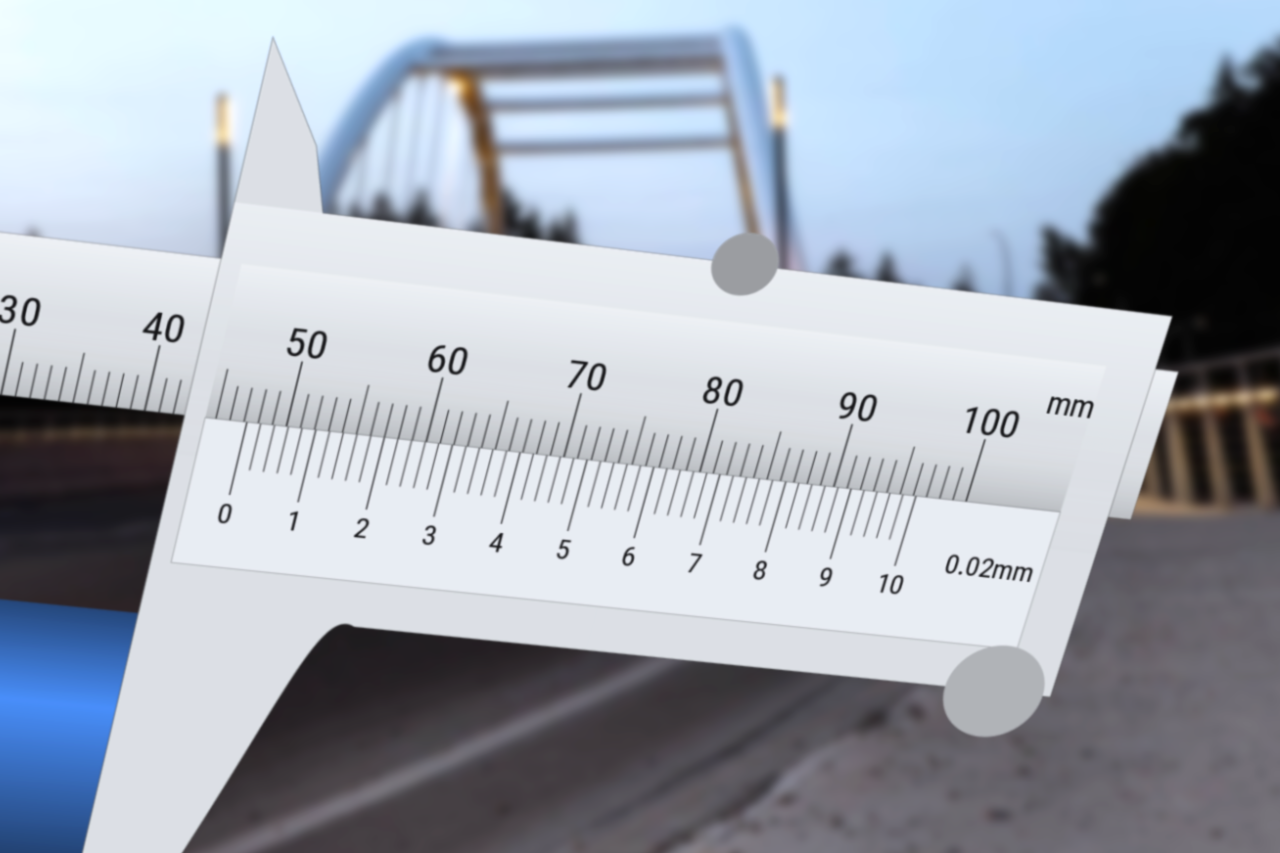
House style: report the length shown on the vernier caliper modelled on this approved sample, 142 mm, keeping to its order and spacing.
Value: 47.2 mm
